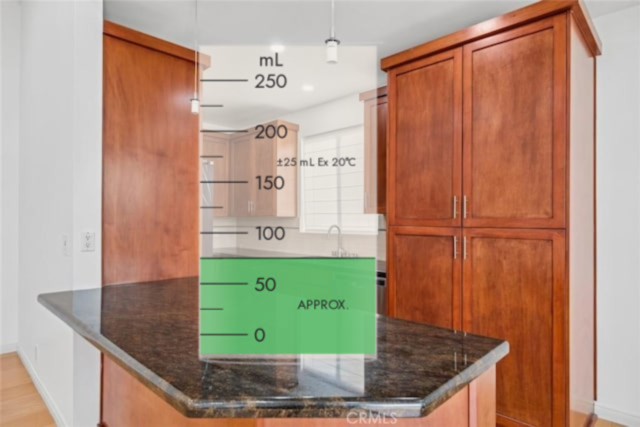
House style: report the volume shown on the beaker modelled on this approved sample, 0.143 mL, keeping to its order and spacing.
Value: 75 mL
